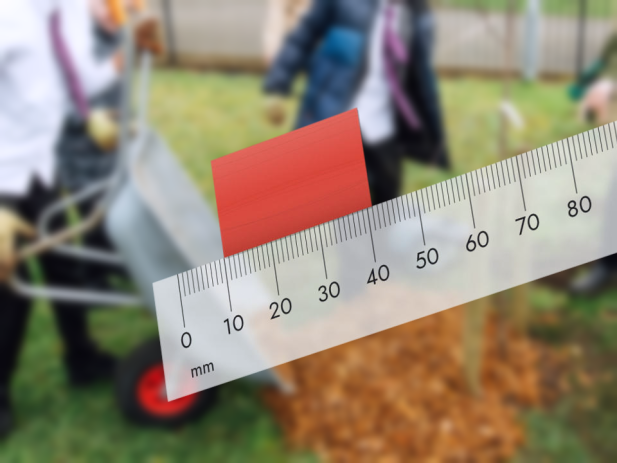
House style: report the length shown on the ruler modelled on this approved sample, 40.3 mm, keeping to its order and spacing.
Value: 31 mm
